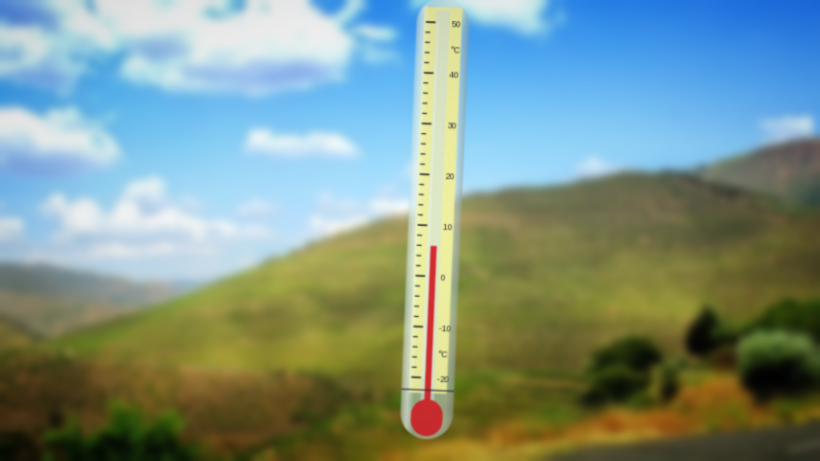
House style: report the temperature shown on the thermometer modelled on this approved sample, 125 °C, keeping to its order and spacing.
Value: 6 °C
